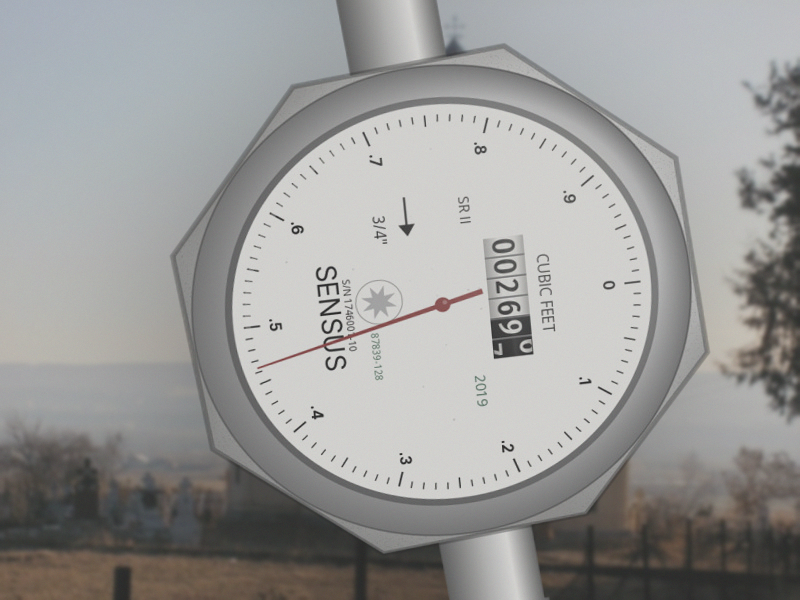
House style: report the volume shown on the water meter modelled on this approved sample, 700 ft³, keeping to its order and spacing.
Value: 2696.46 ft³
